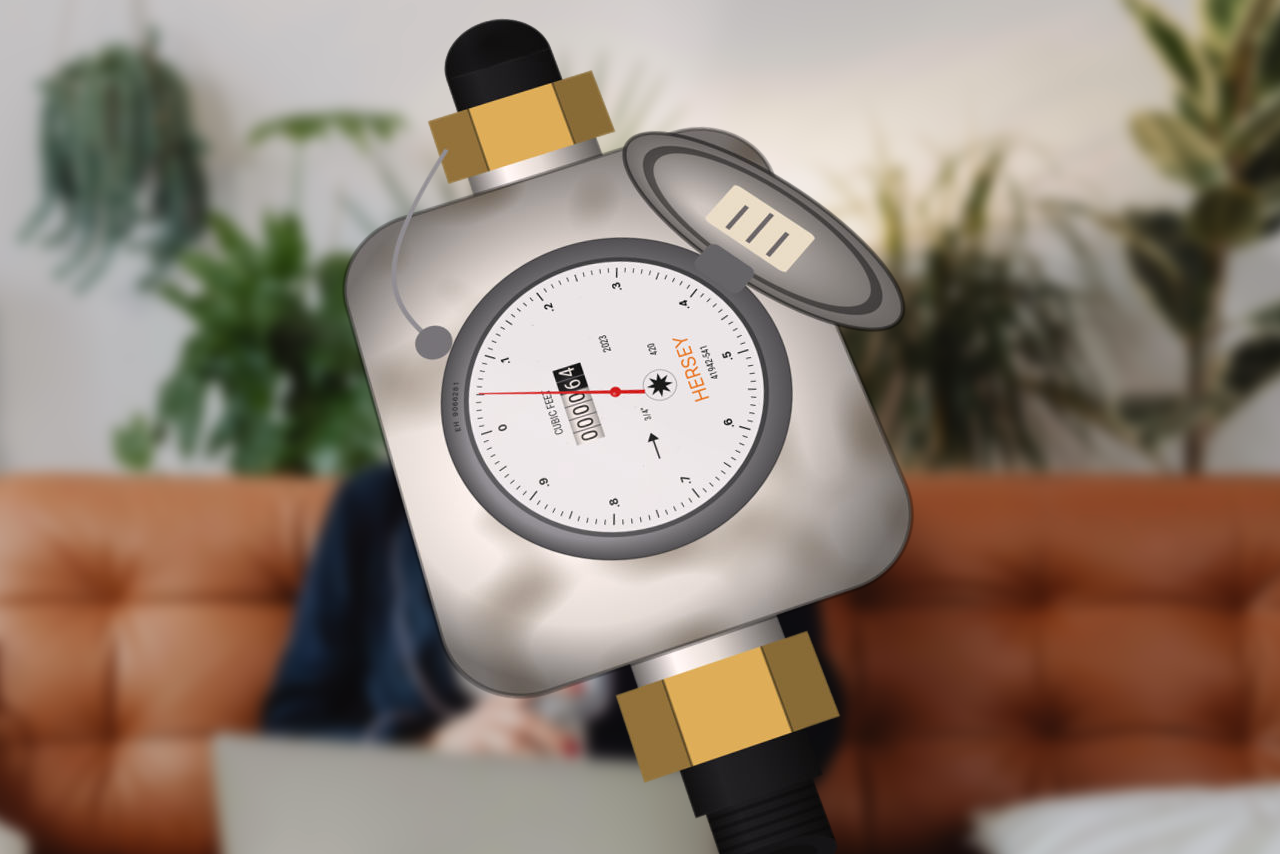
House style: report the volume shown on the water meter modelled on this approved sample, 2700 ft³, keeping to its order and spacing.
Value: 64.05 ft³
